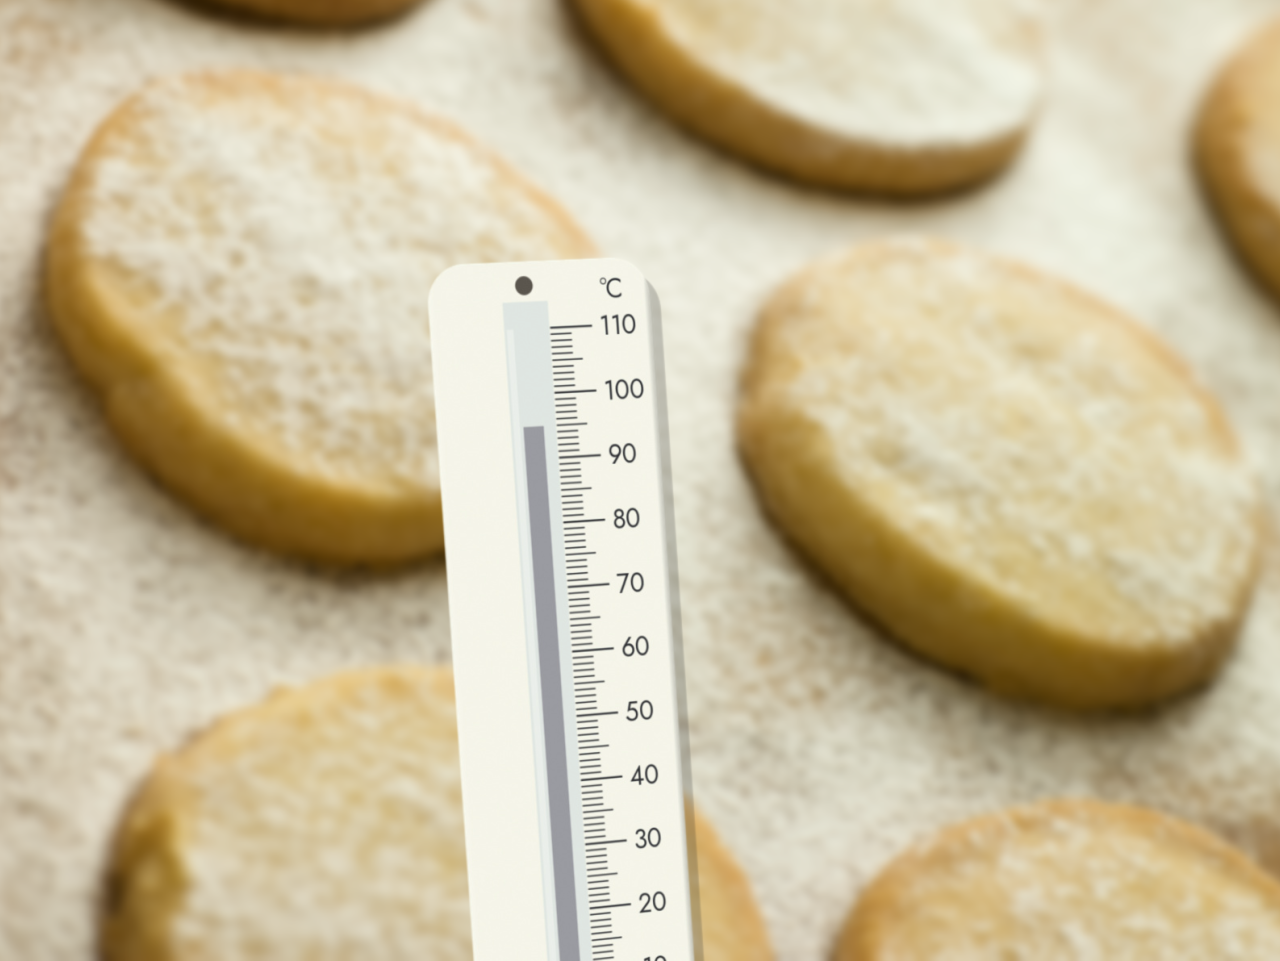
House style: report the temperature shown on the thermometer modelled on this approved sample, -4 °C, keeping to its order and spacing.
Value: 95 °C
